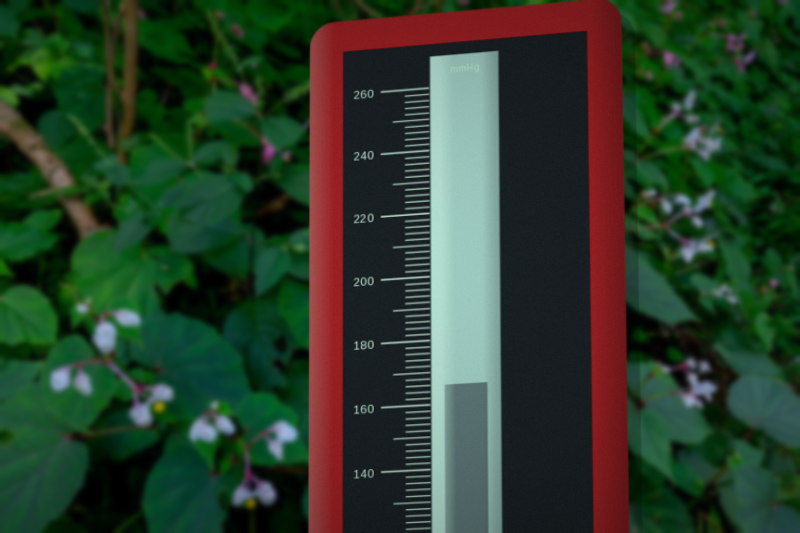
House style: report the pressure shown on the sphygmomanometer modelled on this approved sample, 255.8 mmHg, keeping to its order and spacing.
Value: 166 mmHg
